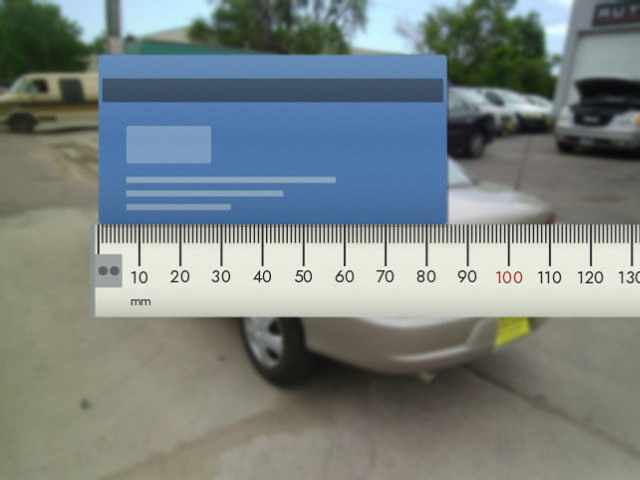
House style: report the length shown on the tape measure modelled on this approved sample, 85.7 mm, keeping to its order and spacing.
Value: 85 mm
